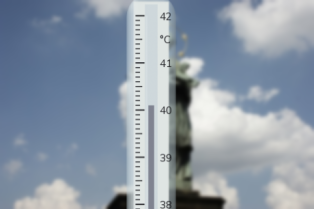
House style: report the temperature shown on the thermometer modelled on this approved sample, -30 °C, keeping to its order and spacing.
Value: 40.1 °C
